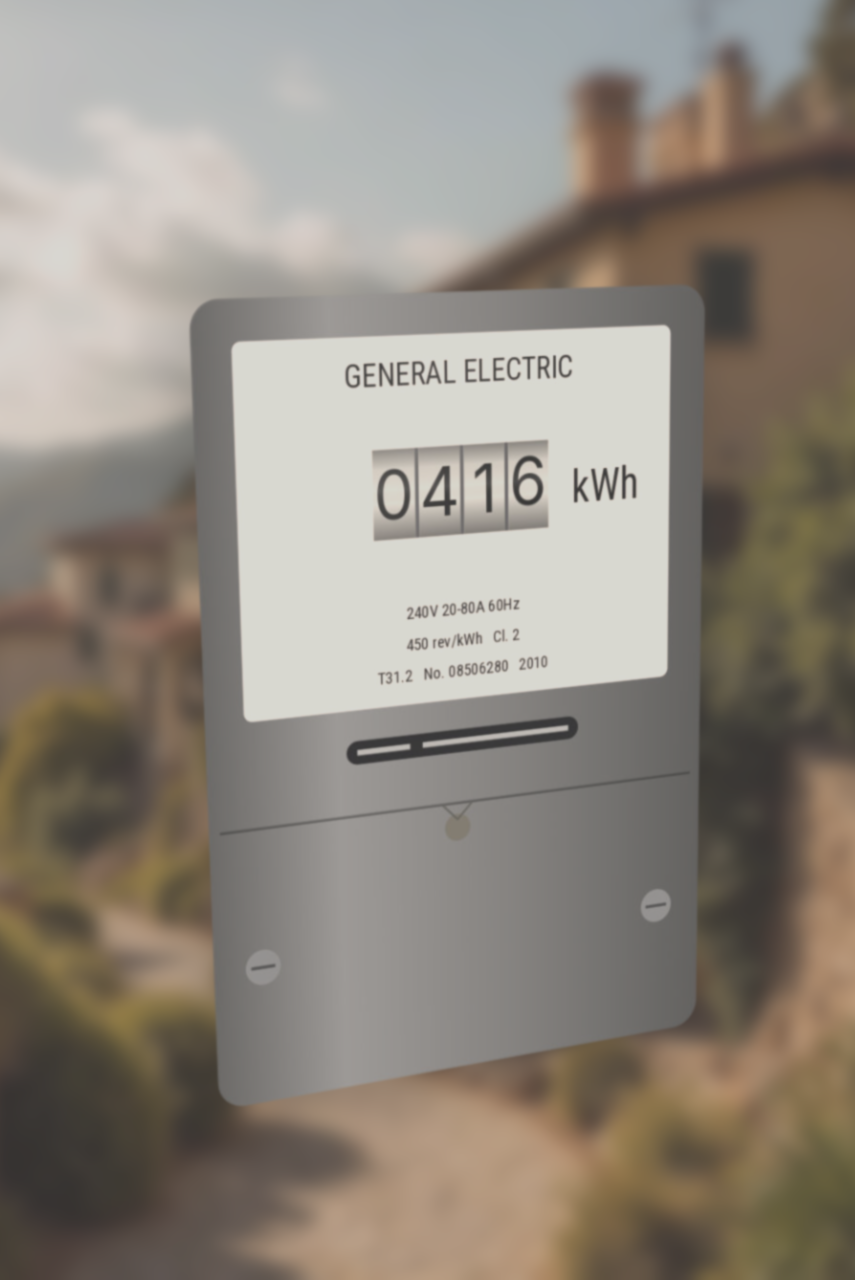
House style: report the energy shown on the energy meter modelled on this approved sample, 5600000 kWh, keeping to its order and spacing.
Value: 416 kWh
